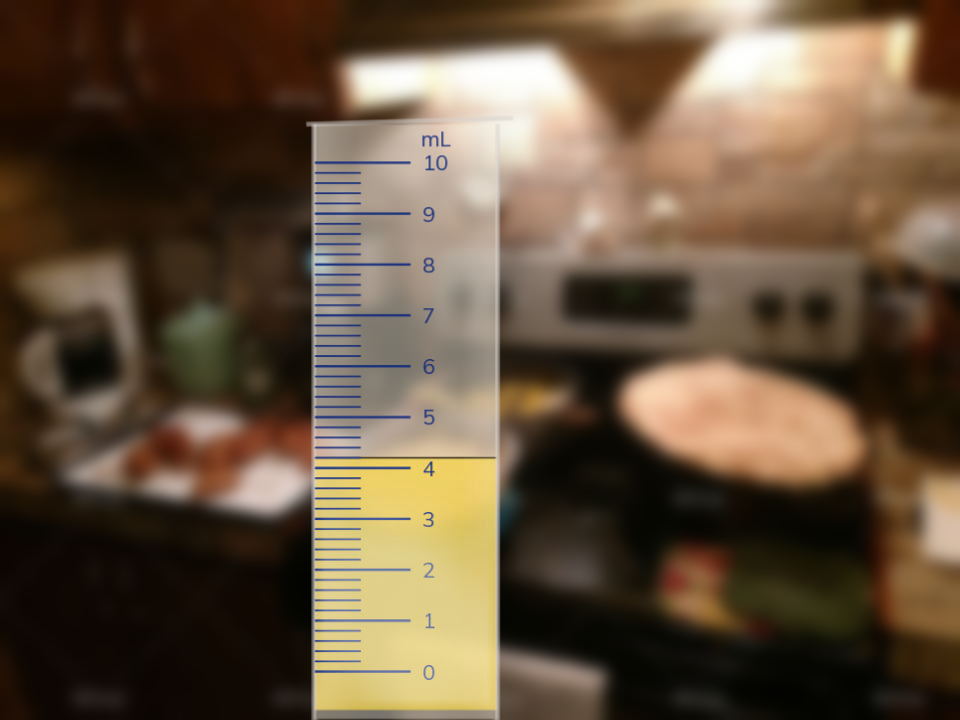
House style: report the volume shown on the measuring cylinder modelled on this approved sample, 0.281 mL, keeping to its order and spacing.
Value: 4.2 mL
